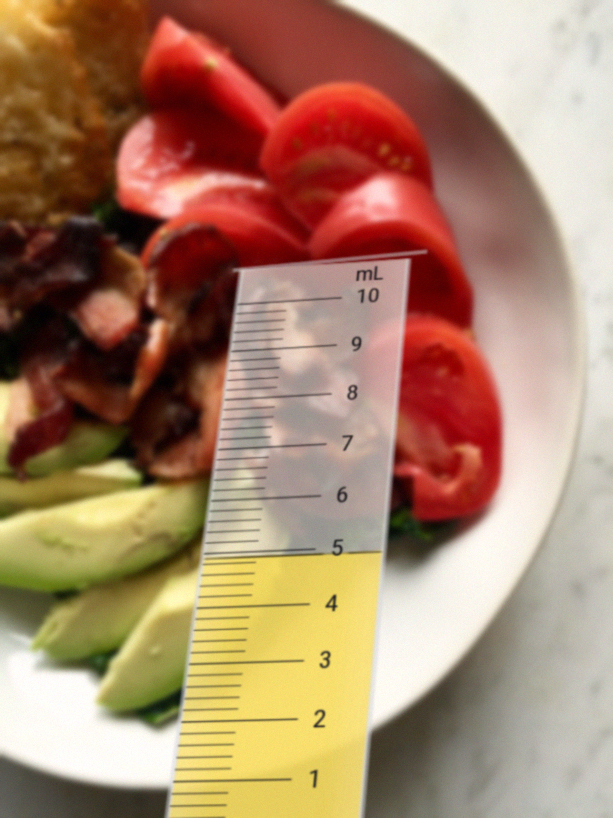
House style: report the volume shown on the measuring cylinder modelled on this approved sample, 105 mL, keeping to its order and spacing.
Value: 4.9 mL
